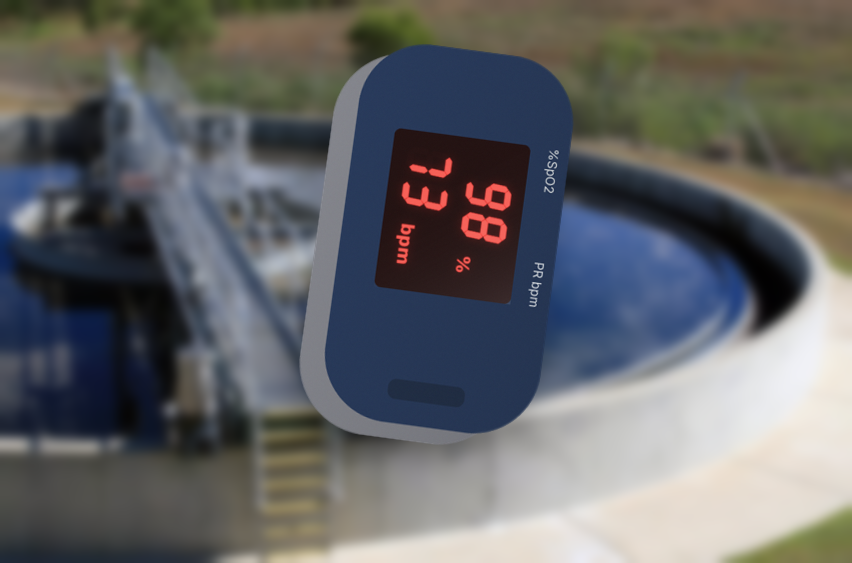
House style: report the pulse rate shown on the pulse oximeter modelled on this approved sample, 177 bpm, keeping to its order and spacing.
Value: 73 bpm
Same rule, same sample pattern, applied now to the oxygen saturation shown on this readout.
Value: 98 %
